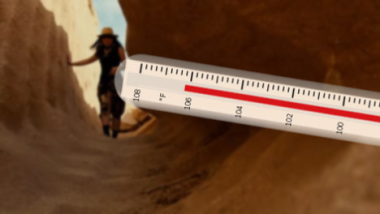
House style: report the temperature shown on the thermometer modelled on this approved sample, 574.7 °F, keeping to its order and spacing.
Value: 106.2 °F
